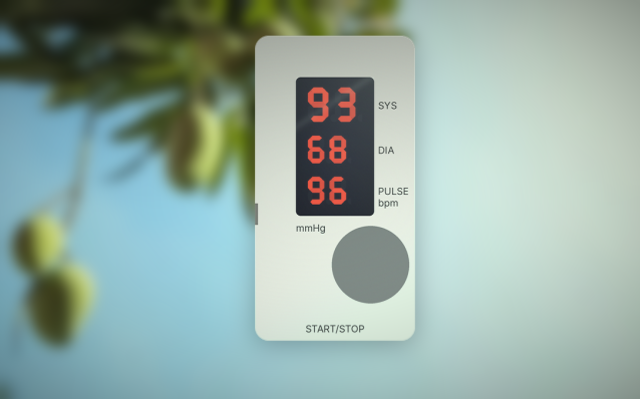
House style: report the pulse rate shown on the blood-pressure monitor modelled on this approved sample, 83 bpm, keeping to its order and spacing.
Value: 96 bpm
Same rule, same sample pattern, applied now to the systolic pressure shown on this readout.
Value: 93 mmHg
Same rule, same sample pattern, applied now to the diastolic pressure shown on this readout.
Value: 68 mmHg
